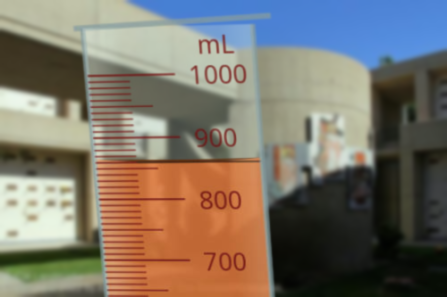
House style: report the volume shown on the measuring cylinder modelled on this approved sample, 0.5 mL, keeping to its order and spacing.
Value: 860 mL
